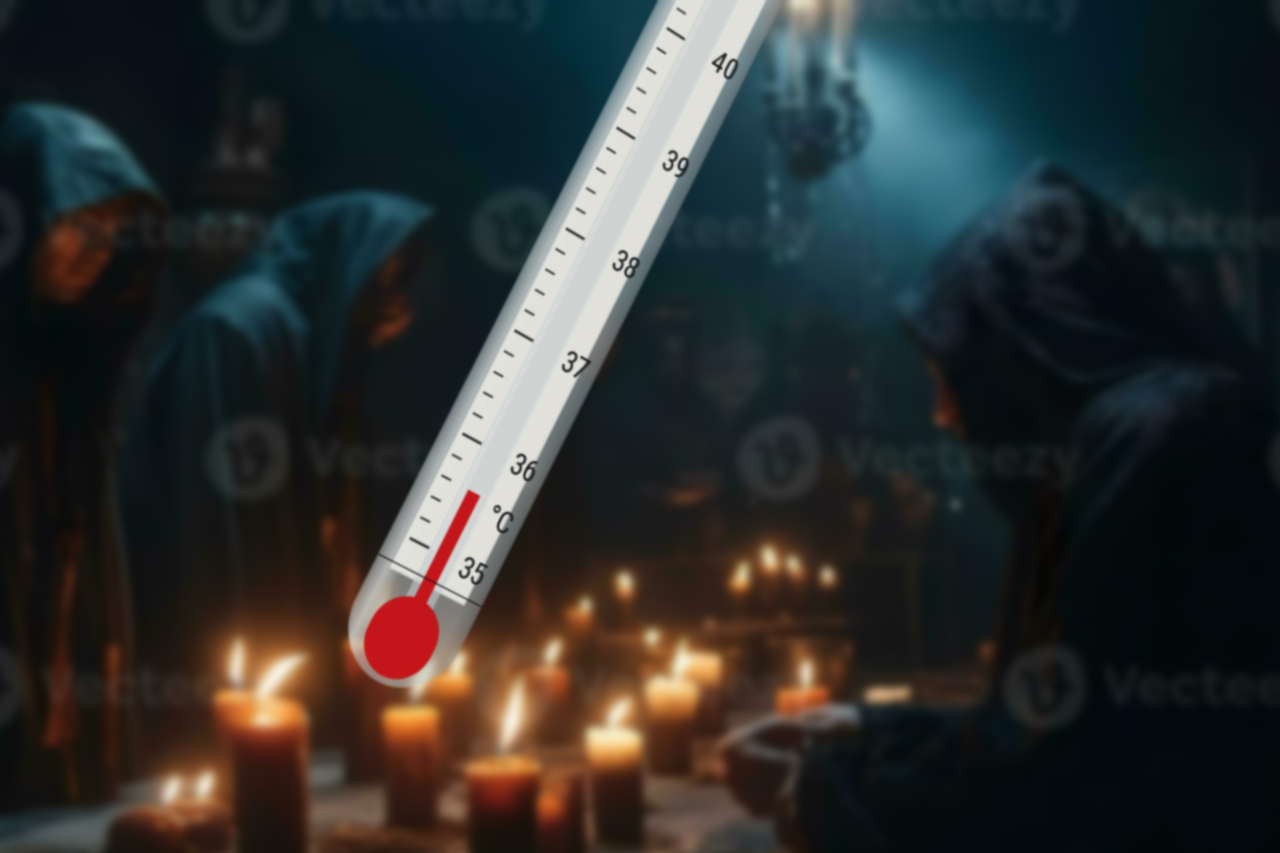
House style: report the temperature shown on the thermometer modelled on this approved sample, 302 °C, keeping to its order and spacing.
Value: 35.6 °C
